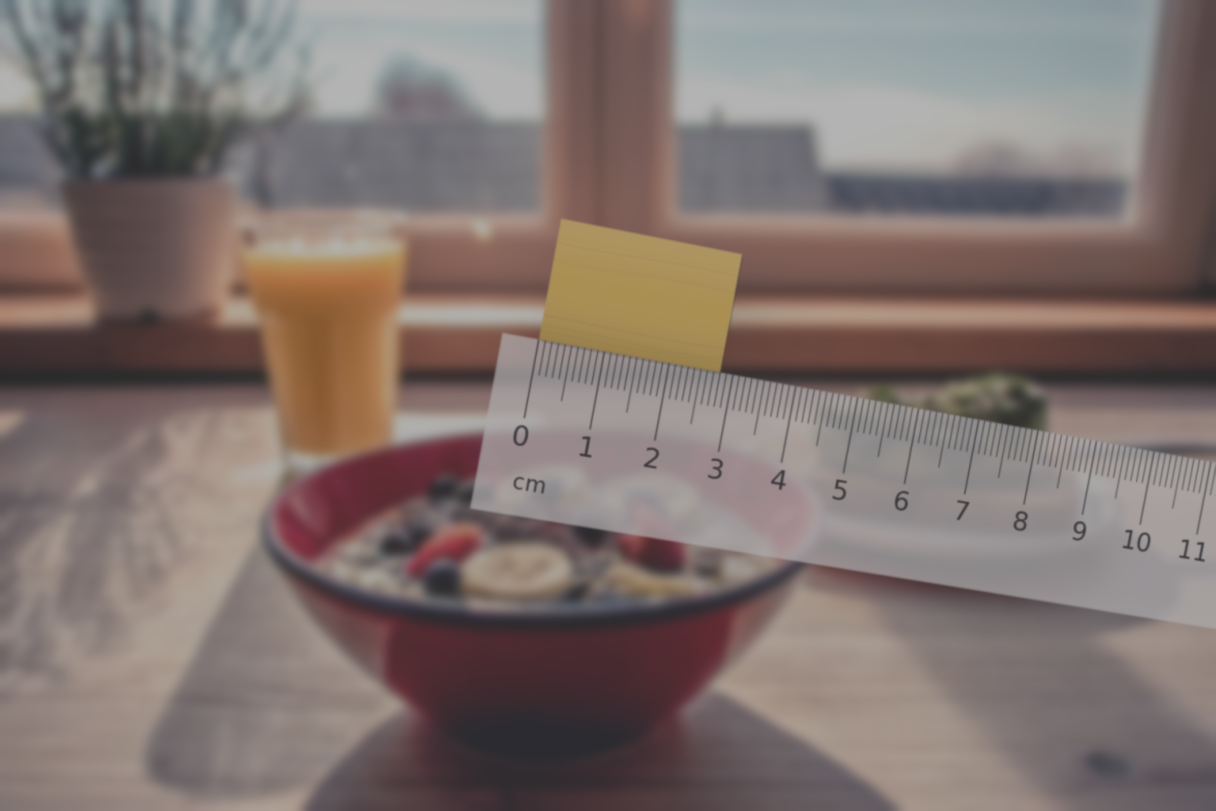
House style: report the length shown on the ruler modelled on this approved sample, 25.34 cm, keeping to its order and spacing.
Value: 2.8 cm
